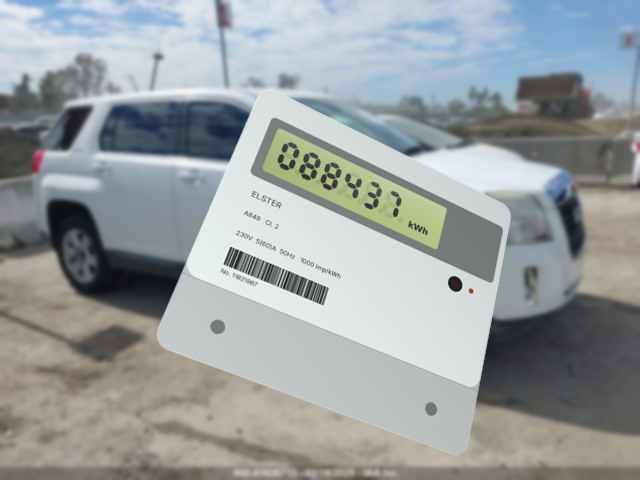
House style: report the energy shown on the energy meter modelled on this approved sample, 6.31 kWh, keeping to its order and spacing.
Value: 88437 kWh
